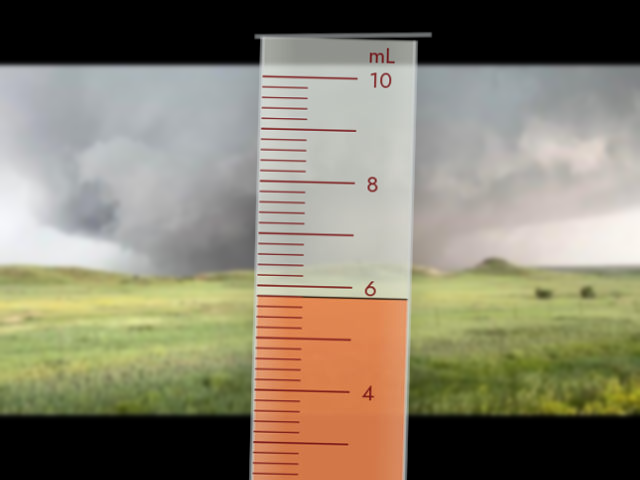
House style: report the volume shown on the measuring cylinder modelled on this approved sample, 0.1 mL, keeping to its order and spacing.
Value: 5.8 mL
